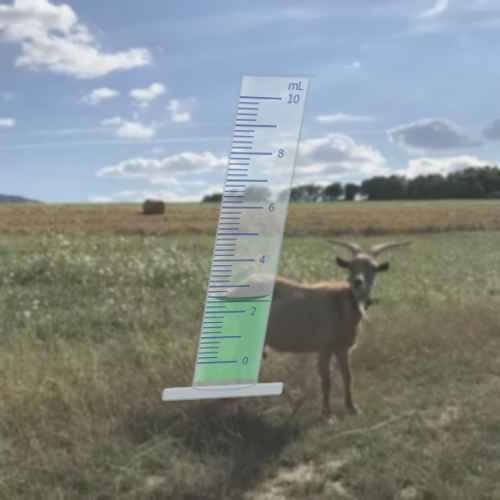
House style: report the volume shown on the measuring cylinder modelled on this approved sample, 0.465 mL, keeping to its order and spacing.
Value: 2.4 mL
